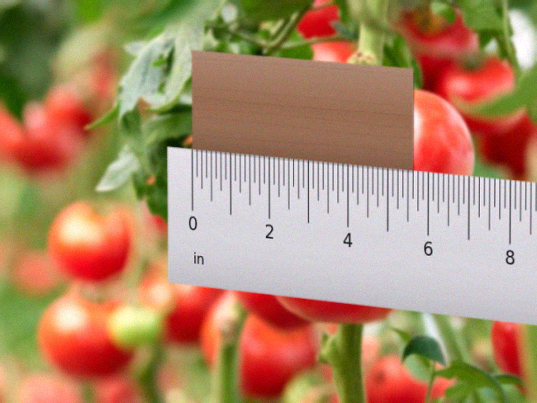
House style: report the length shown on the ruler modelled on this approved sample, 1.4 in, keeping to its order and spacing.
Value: 5.625 in
